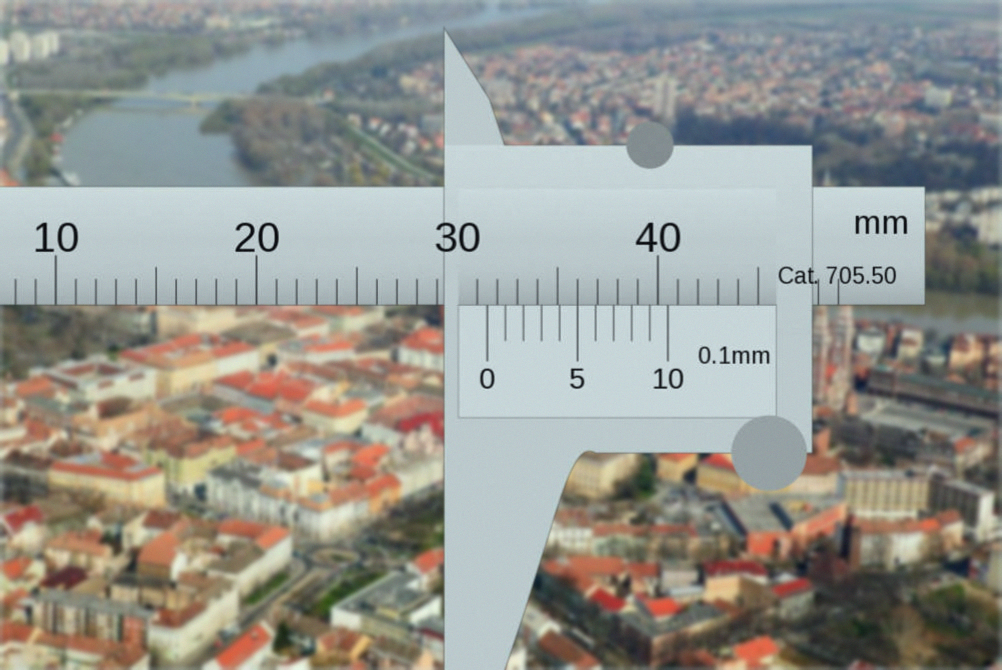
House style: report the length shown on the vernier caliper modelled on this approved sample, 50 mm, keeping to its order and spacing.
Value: 31.5 mm
